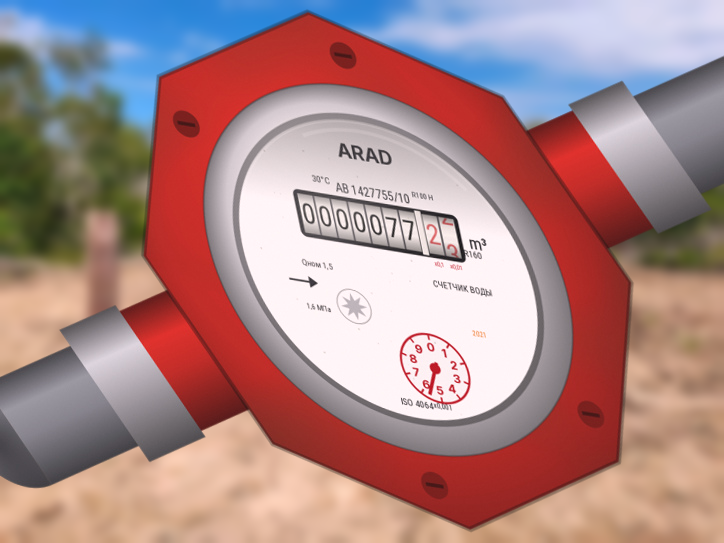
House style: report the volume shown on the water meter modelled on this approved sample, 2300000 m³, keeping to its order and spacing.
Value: 77.225 m³
